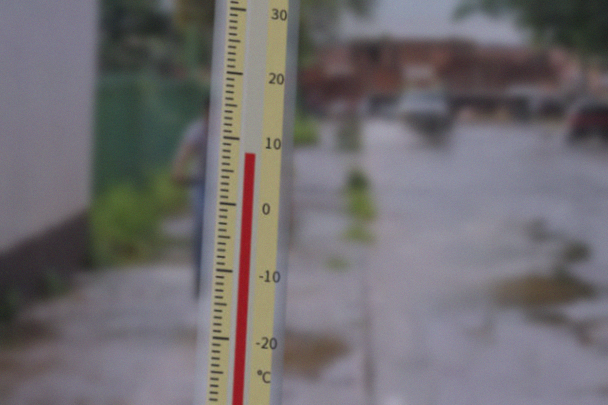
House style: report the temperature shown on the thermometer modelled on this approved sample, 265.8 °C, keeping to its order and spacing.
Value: 8 °C
